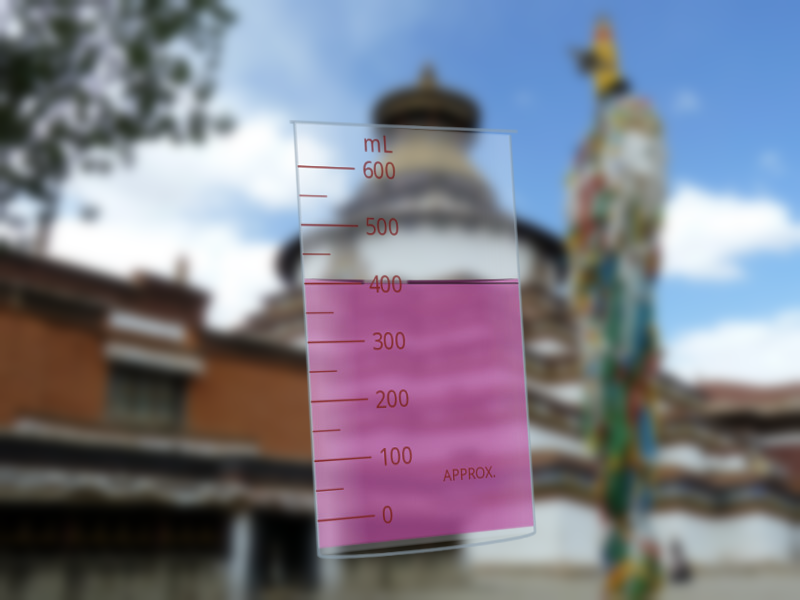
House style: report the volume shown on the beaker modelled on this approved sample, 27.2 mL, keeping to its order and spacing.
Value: 400 mL
